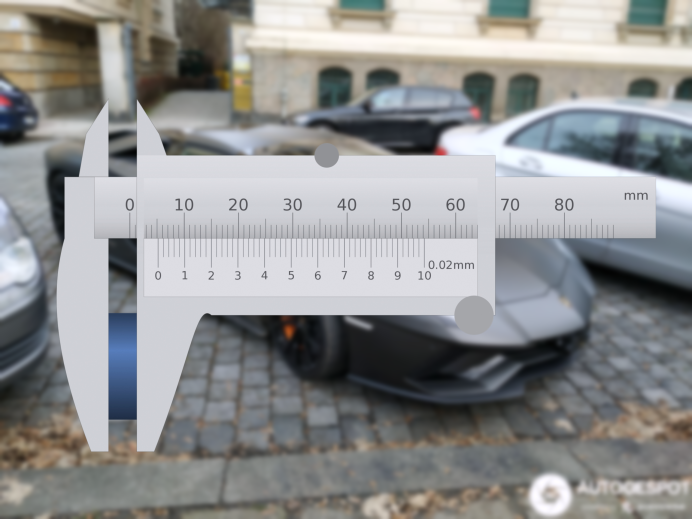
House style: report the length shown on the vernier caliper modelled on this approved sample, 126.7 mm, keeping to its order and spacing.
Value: 5.2 mm
